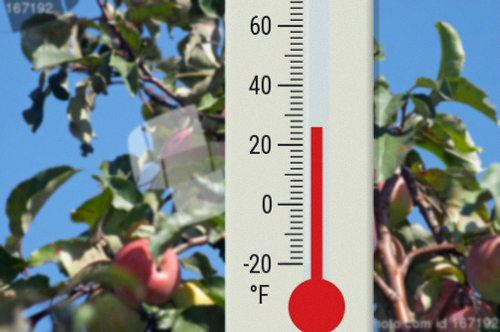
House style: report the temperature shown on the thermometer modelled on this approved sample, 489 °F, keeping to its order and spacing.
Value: 26 °F
